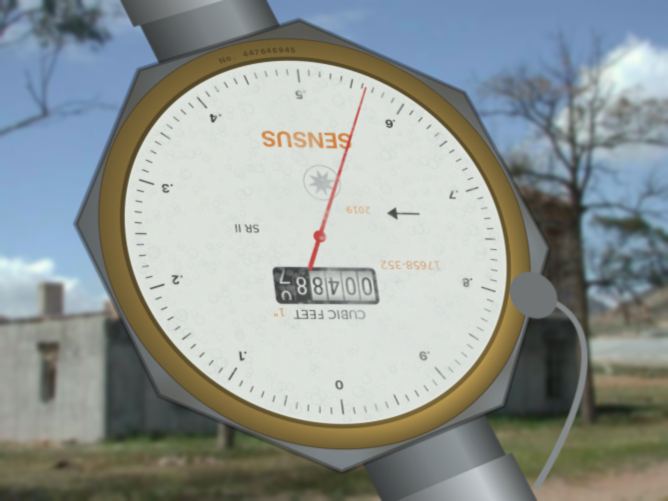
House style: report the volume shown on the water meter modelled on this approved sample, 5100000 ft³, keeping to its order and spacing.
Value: 4886.56 ft³
